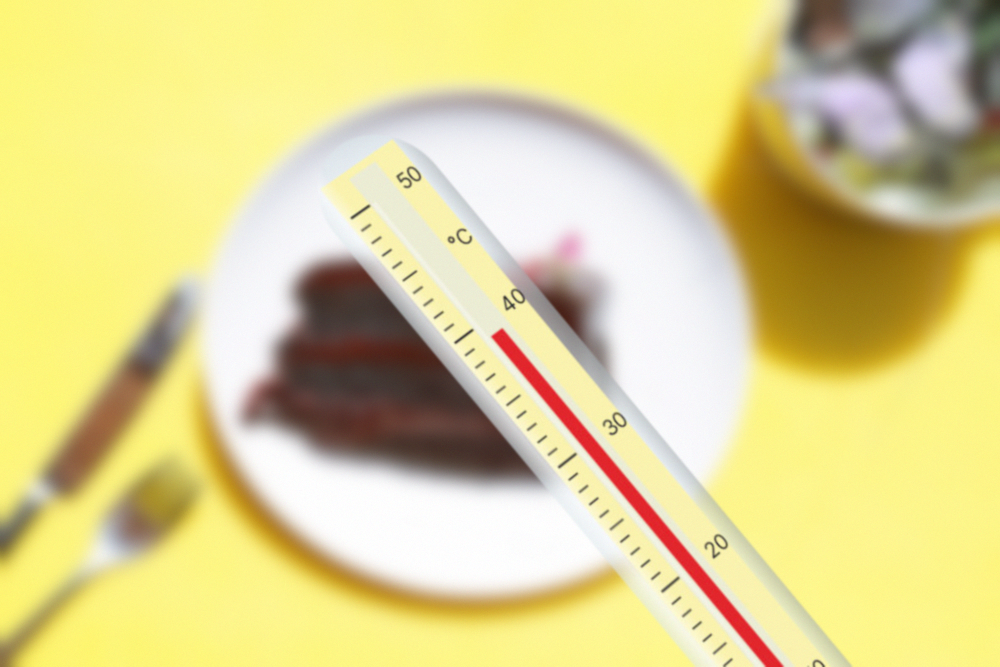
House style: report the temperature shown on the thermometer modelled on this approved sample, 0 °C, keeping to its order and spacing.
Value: 39 °C
